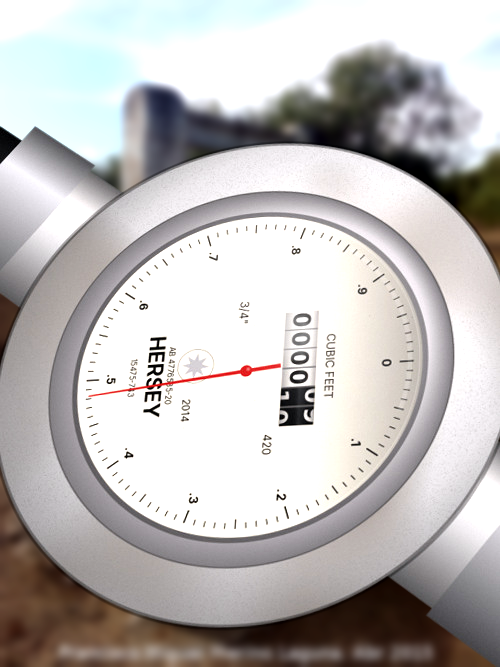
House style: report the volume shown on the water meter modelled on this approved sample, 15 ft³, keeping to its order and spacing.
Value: 9.48 ft³
